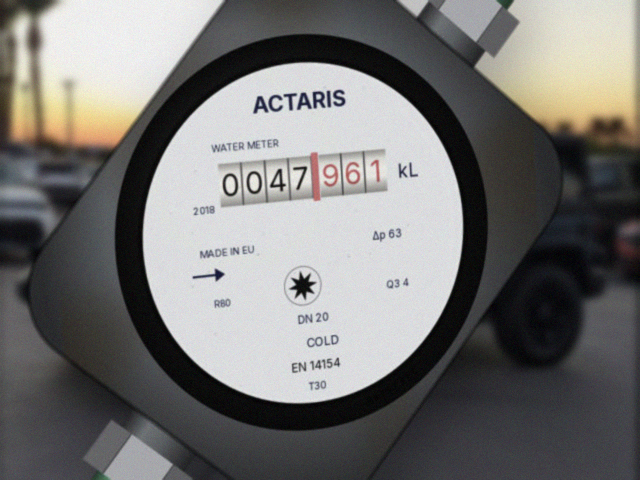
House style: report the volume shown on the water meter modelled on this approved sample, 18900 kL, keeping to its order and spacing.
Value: 47.961 kL
